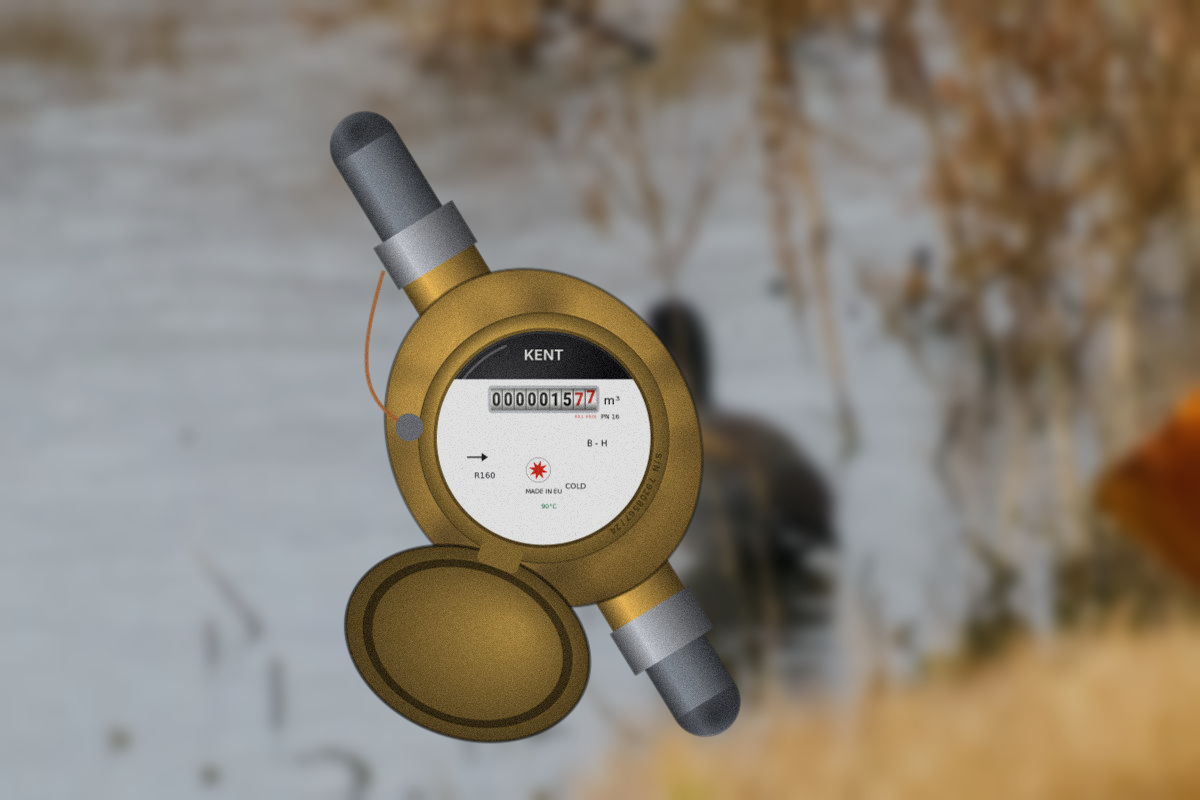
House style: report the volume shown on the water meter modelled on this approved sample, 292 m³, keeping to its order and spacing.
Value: 15.77 m³
